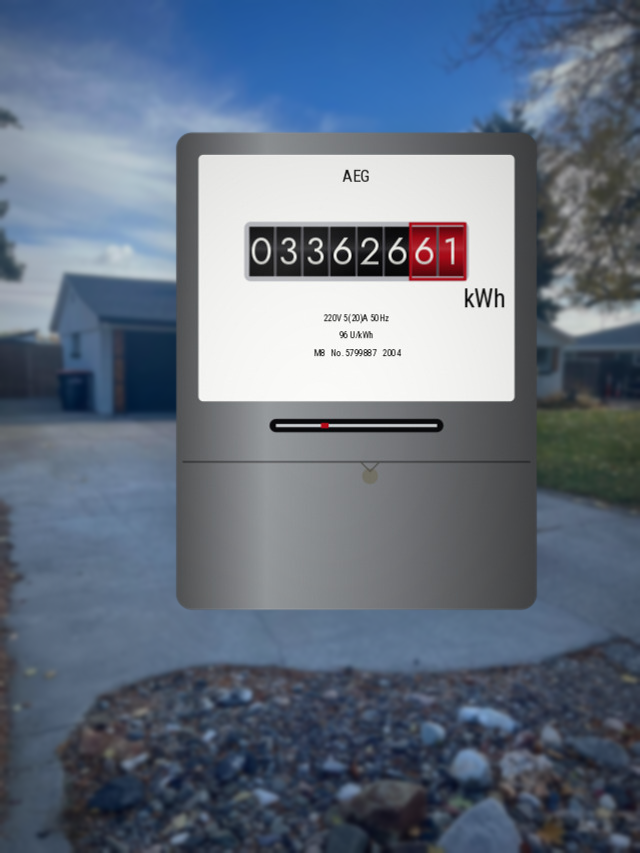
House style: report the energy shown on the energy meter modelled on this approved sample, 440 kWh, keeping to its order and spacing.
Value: 33626.61 kWh
